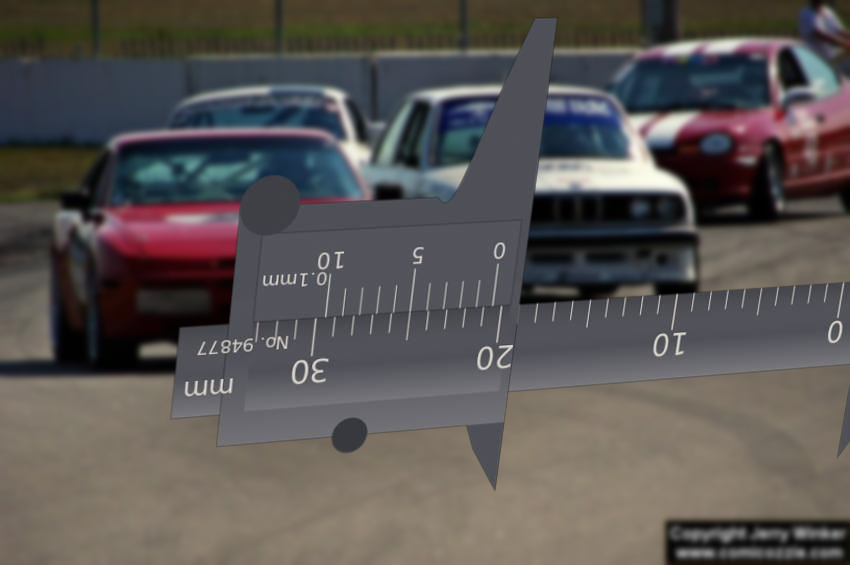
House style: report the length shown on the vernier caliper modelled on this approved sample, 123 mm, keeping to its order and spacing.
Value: 20.5 mm
